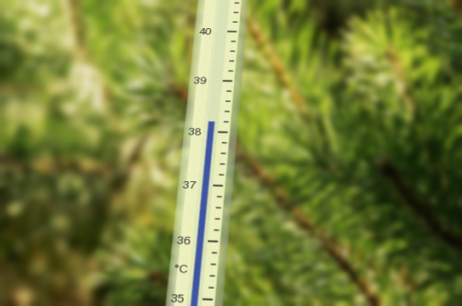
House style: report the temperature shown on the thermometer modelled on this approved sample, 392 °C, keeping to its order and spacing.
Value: 38.2 °C
